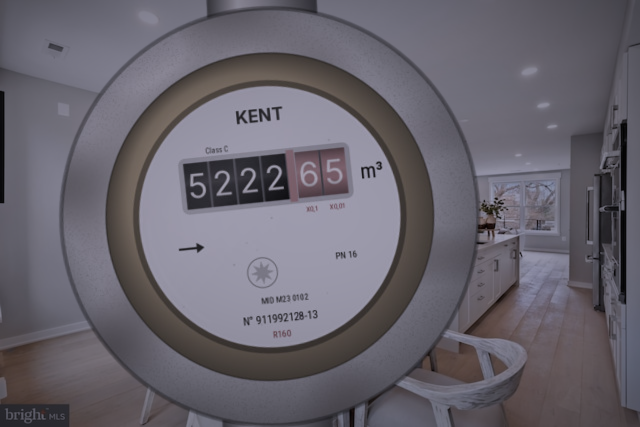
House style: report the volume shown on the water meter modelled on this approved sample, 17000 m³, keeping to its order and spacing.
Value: 5222.65 m³
